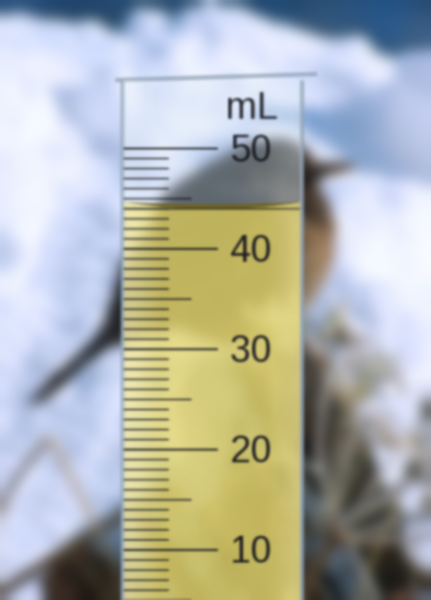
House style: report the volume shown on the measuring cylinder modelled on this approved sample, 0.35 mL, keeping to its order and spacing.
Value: 44 mL
